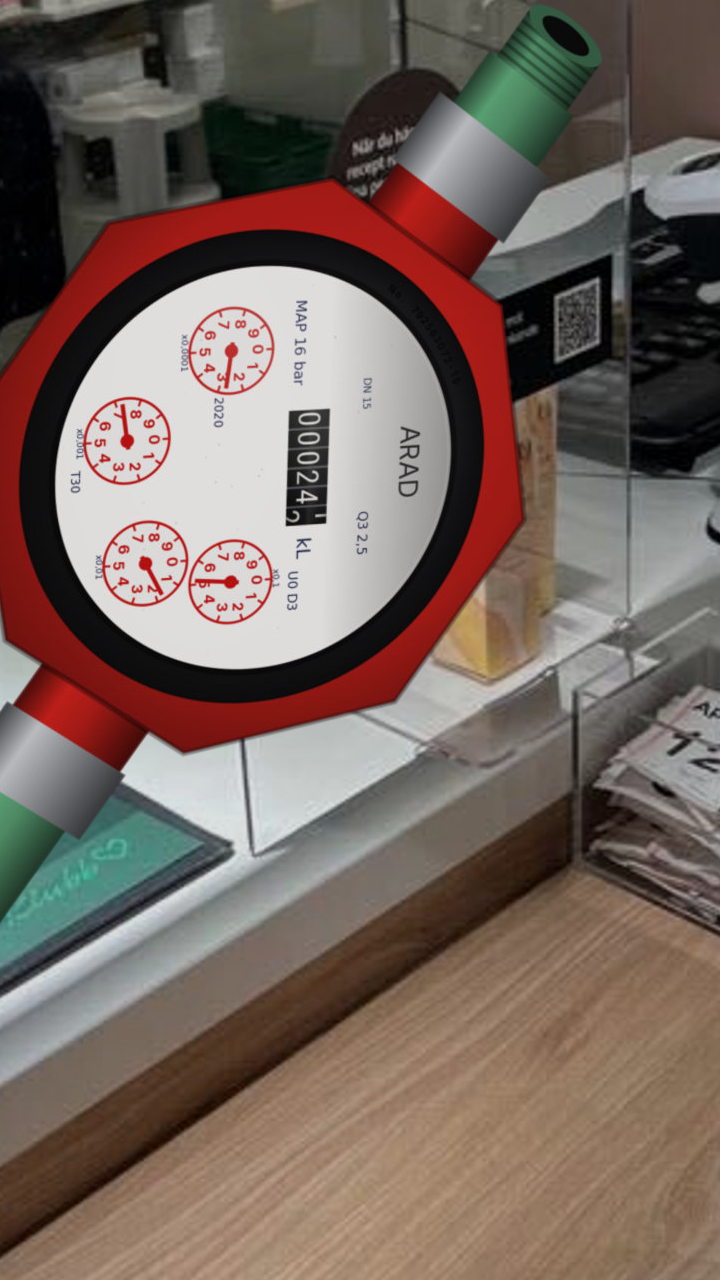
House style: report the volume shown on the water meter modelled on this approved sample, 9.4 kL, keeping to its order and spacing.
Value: 241.5172 kL
